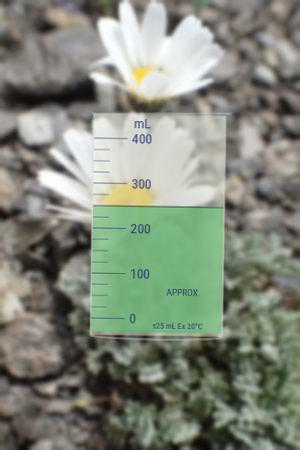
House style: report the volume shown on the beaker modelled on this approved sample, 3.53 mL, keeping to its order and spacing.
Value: 250 mL
